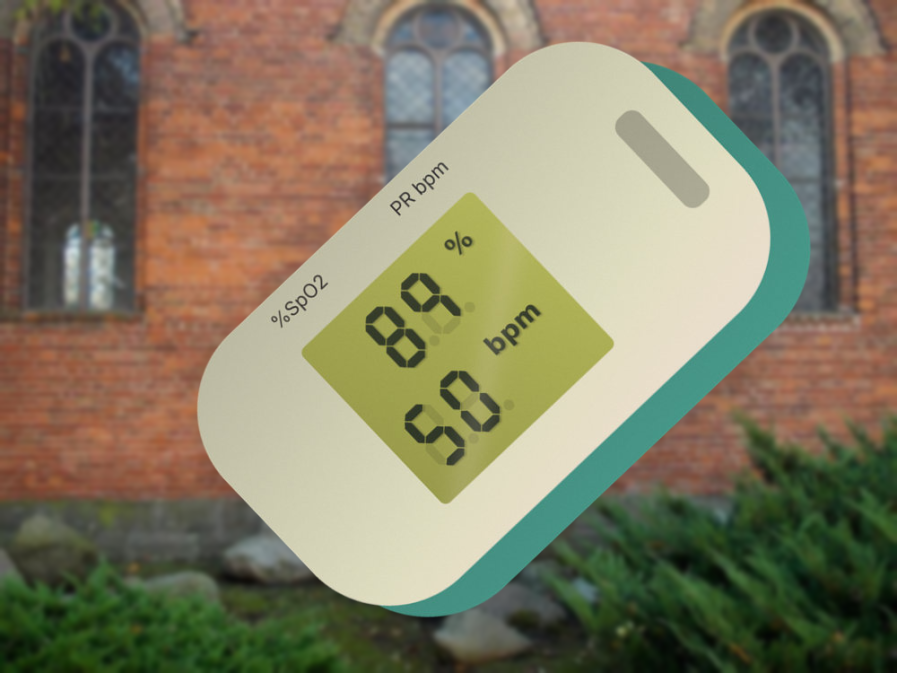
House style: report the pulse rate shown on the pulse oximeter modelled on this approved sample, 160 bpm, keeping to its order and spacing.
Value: 50 bpm
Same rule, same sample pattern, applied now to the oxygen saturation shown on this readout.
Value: 89 %
